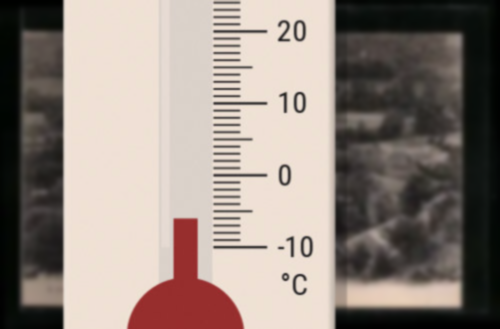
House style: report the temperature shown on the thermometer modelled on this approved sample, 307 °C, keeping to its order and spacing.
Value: -6 °C
